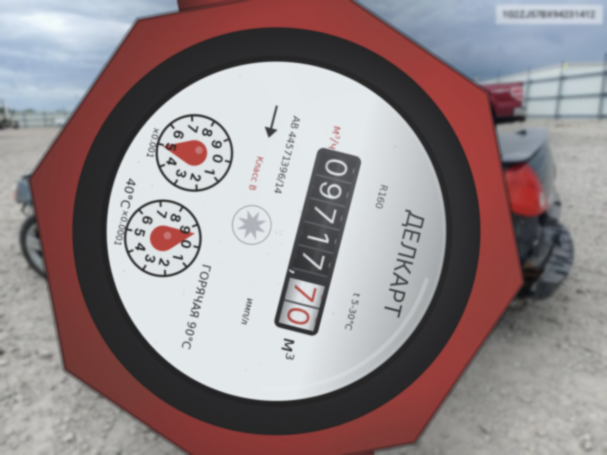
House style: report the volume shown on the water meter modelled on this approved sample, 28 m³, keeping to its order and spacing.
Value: 9717.7049 m³
